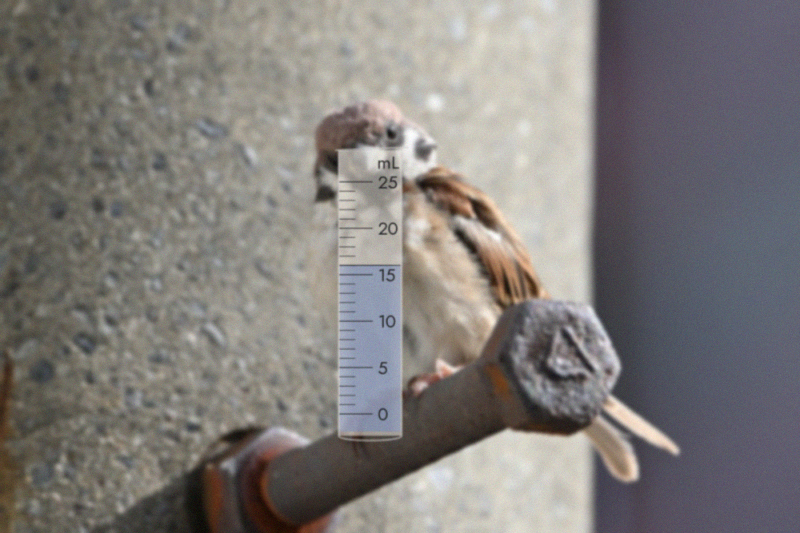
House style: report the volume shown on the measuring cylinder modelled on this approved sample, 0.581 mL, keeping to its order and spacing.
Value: 16 mL
